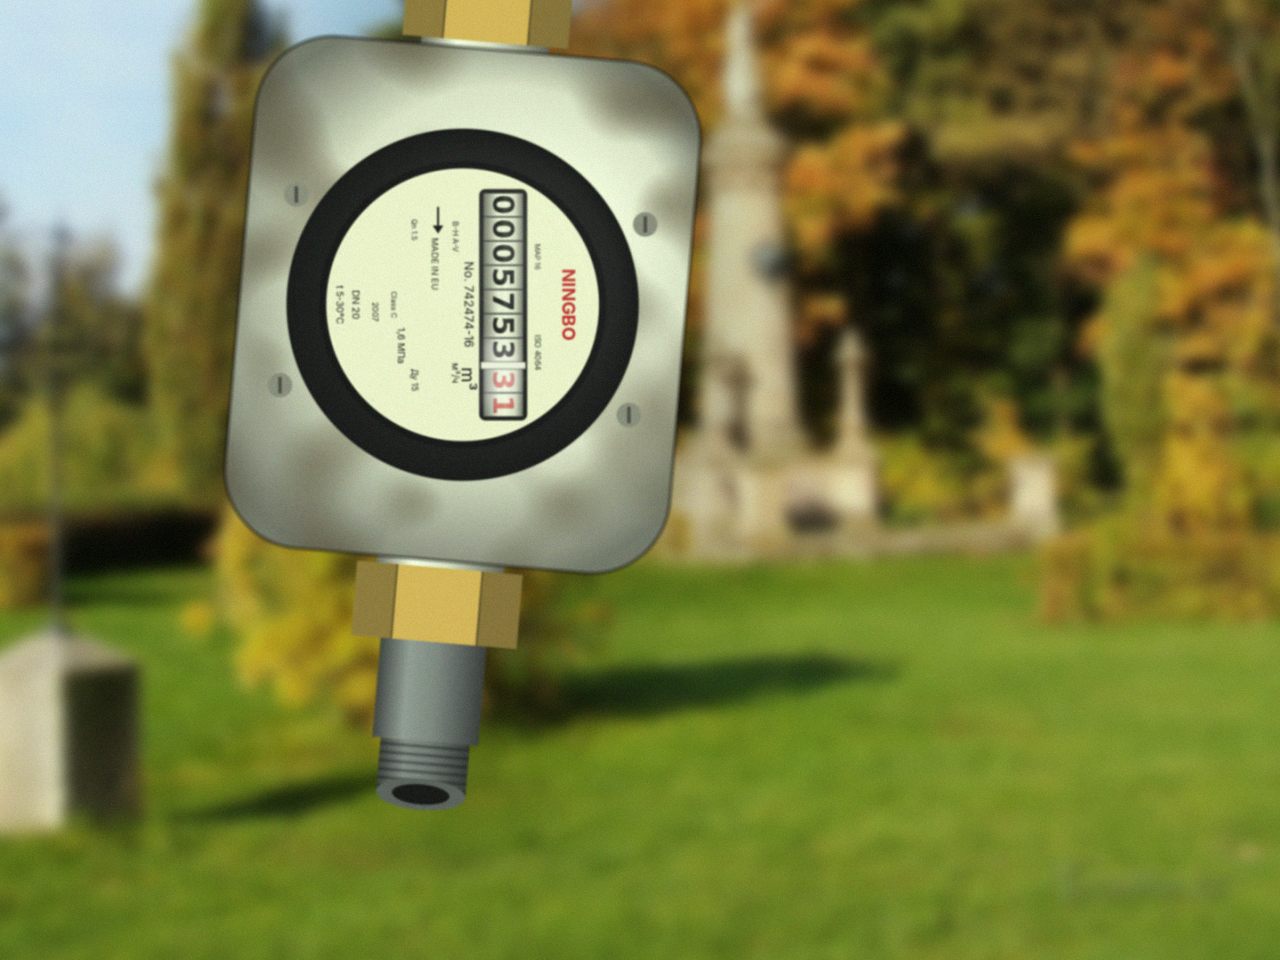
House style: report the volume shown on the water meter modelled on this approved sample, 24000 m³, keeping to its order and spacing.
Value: 5753.31 m³
